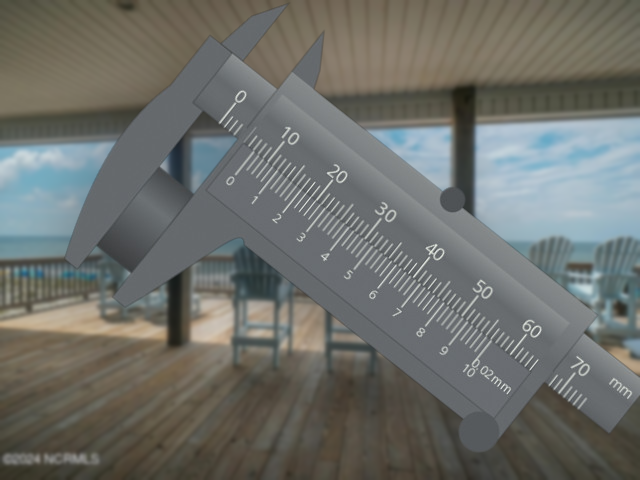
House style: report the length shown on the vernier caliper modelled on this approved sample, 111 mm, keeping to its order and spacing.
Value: 7.2 mm
